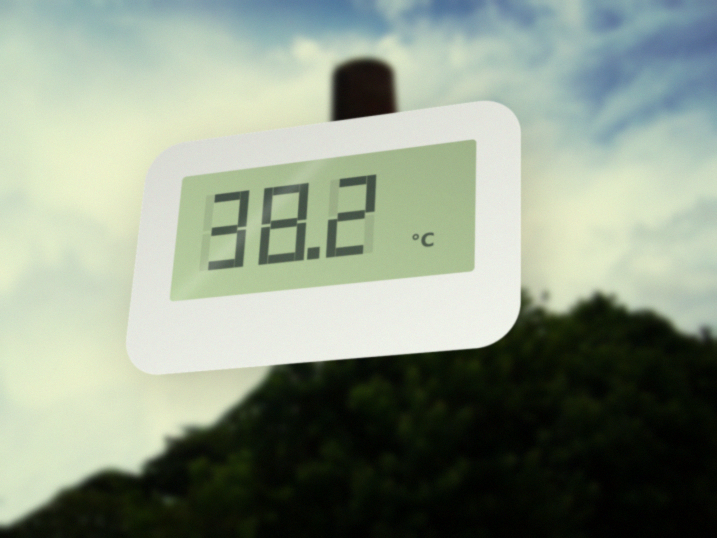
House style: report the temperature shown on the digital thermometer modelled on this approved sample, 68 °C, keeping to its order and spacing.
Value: 38.2 °C
